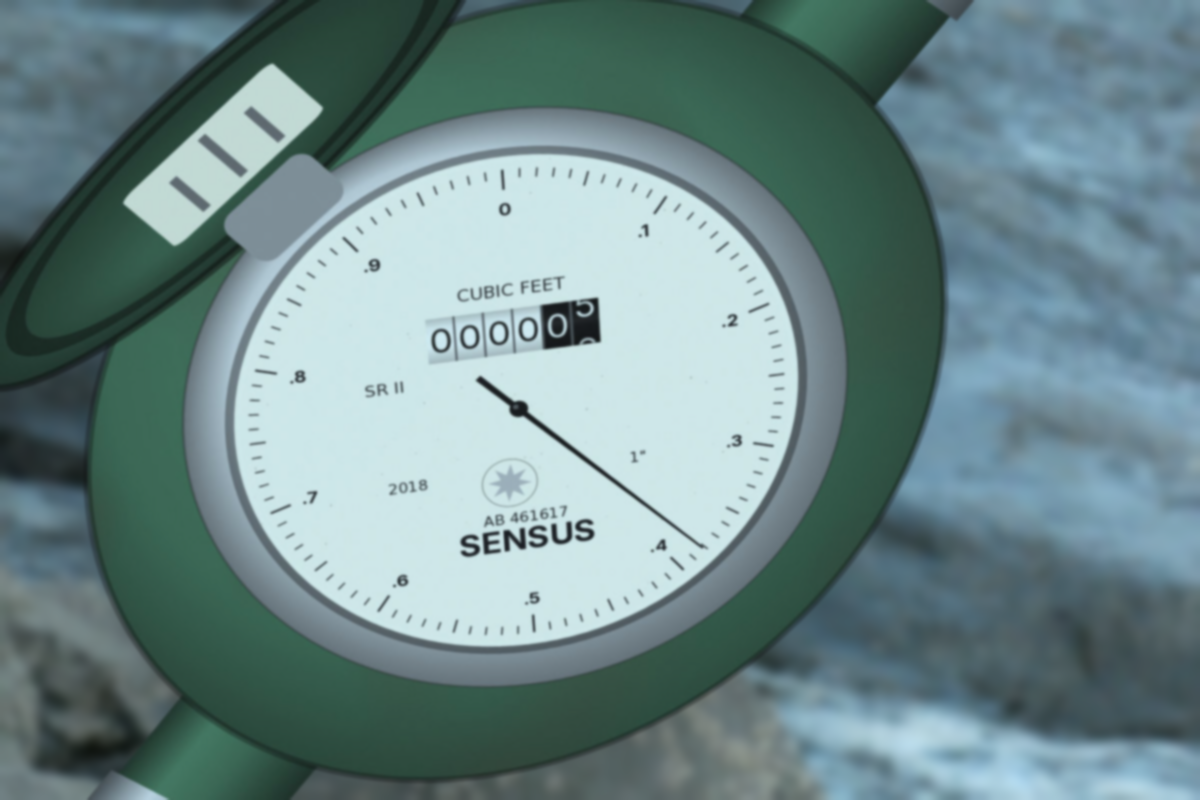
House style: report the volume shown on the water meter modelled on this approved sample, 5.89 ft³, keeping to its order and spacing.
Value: 5.38 ft³
